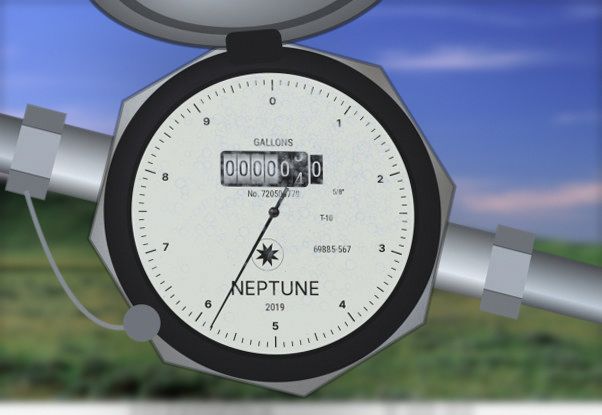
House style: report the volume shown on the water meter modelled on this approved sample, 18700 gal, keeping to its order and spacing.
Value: 35.8 gal
